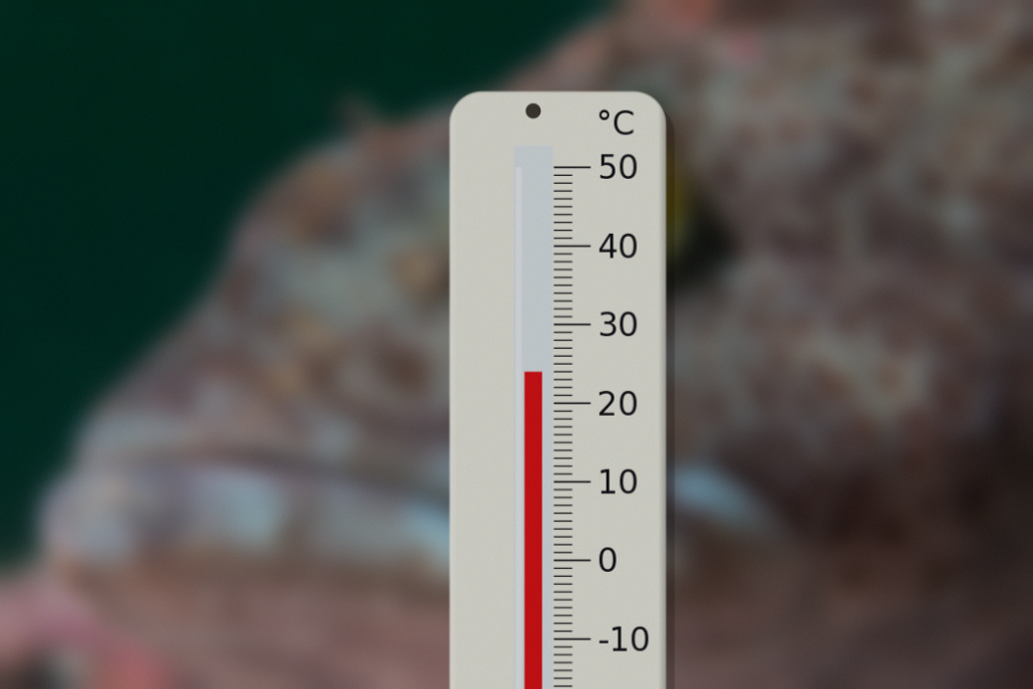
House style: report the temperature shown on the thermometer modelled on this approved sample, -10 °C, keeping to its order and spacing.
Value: 24 °C
